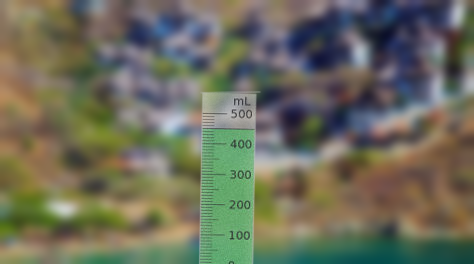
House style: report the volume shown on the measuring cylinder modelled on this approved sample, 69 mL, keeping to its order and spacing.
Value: 450 mL
